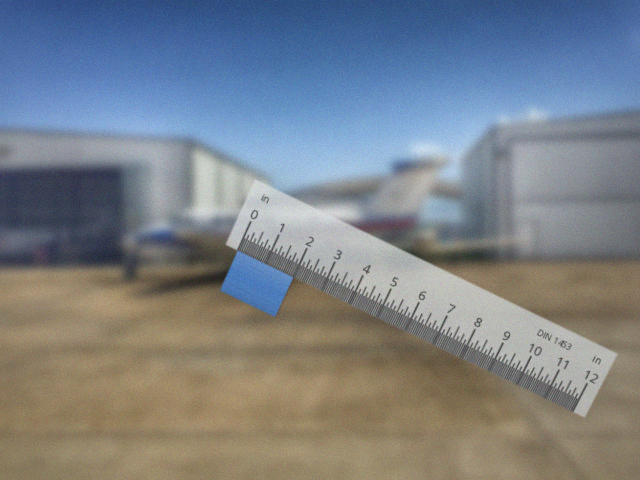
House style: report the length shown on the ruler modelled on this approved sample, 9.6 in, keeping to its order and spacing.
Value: 2 in
